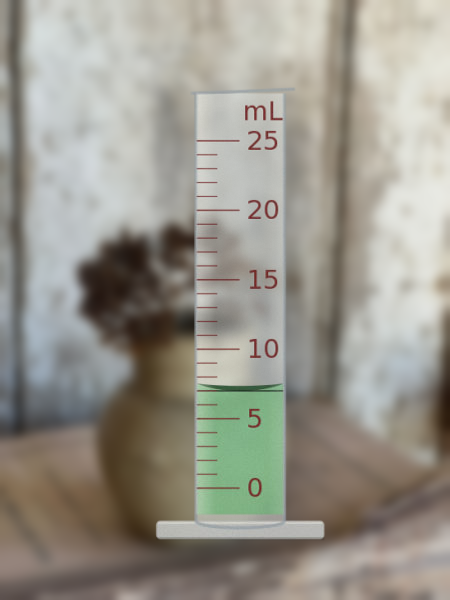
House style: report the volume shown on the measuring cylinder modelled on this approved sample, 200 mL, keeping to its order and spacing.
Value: 7 mL
